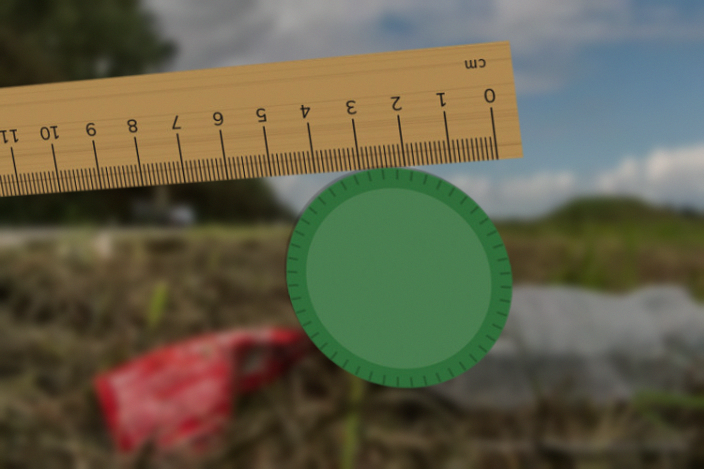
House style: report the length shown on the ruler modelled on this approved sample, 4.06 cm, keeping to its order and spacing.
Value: 5 cm
